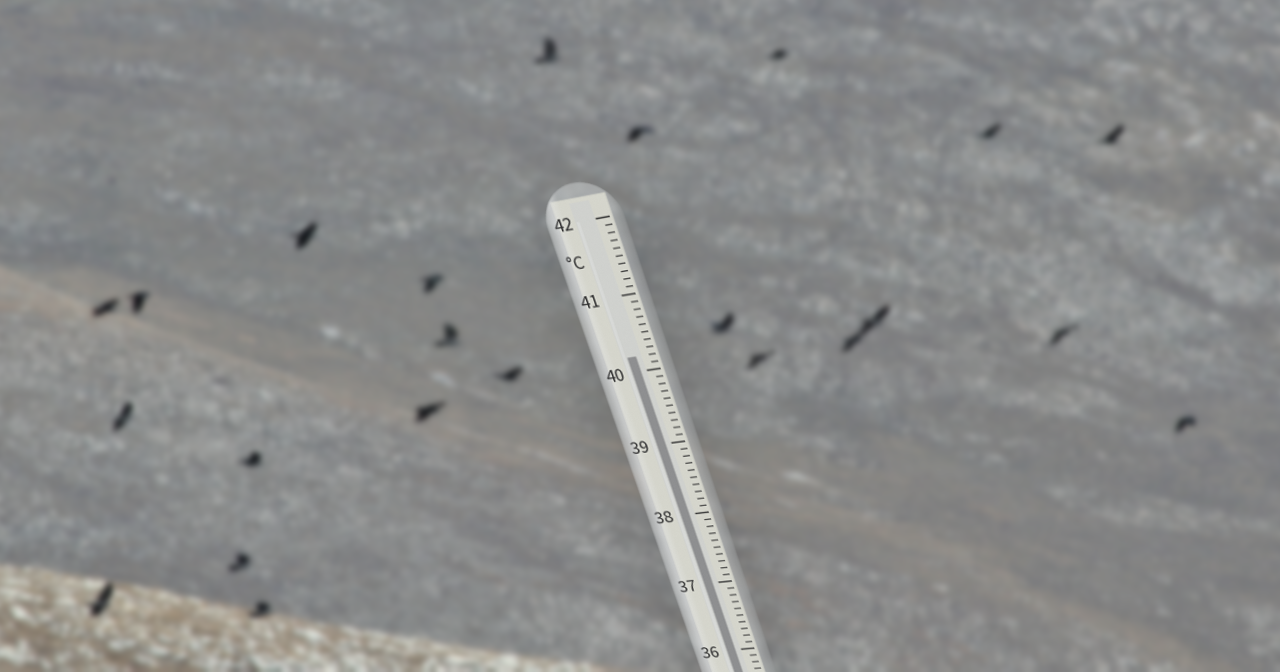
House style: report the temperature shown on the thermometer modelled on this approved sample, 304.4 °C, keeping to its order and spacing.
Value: 40.2 °C
